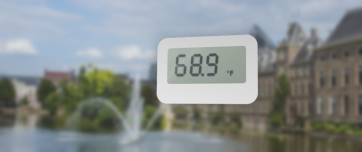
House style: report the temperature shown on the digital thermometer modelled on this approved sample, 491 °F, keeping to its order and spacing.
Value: 68.9 °F
